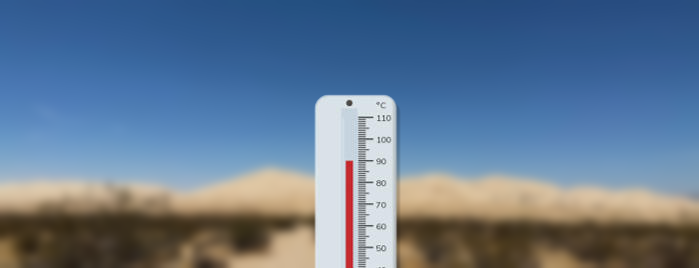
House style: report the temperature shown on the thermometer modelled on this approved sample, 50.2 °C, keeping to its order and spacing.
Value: 90 °C
